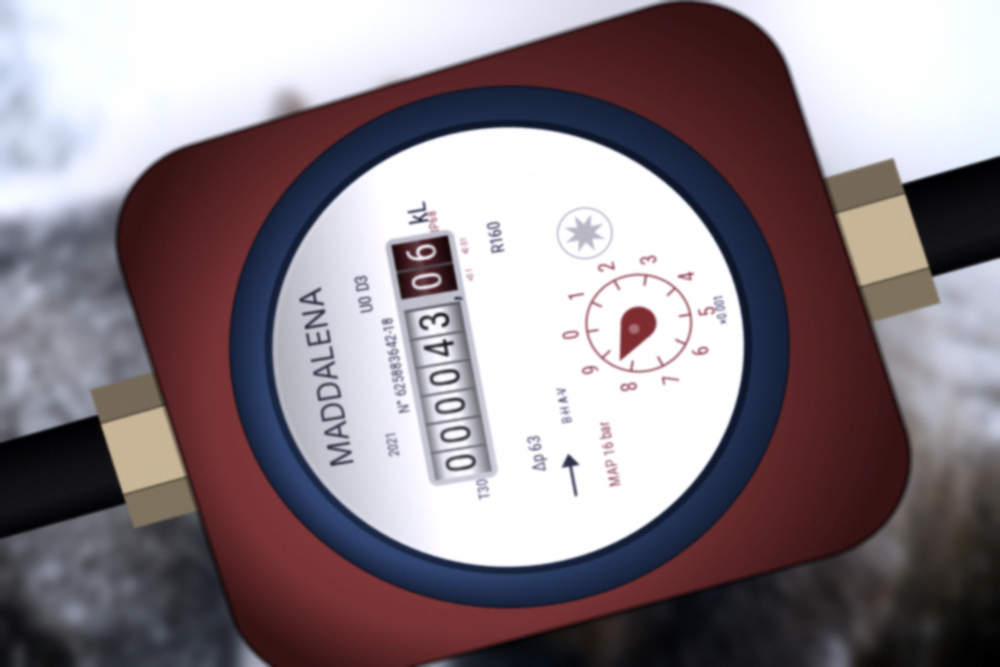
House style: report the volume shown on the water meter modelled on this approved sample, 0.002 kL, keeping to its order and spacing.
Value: 43.068 kL
